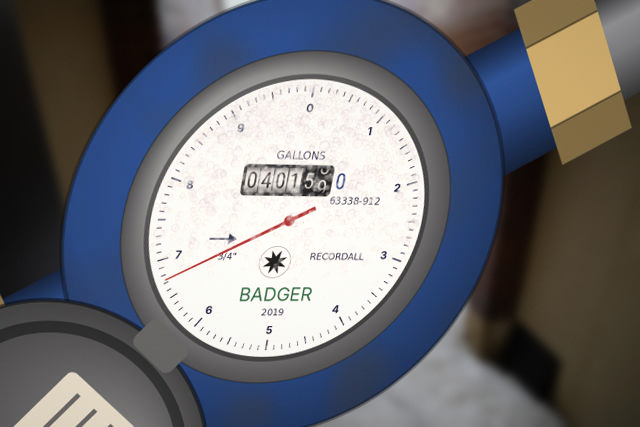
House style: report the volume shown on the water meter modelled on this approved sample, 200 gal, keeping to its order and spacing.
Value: 401586.7 gal
